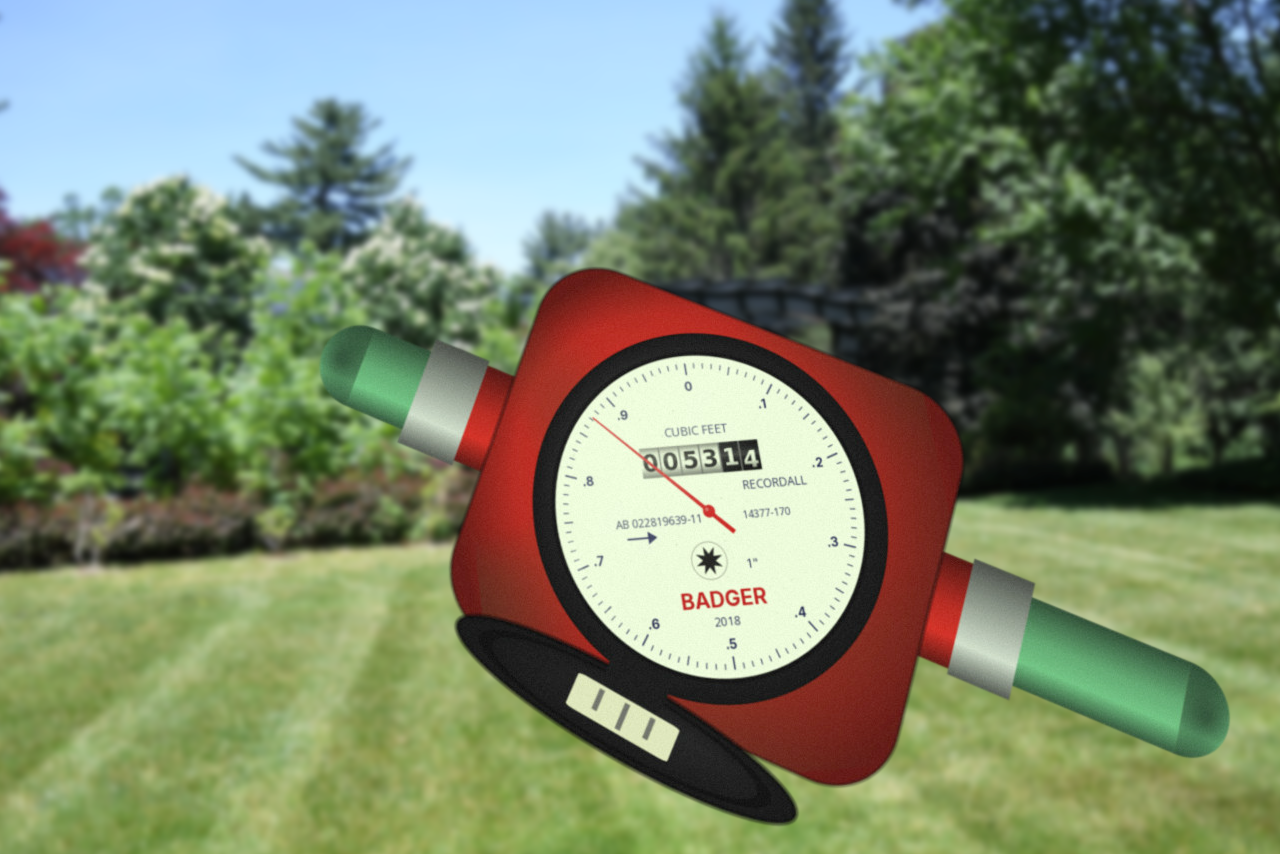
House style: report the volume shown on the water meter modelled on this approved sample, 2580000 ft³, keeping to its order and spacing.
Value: 5313.87 ft³
